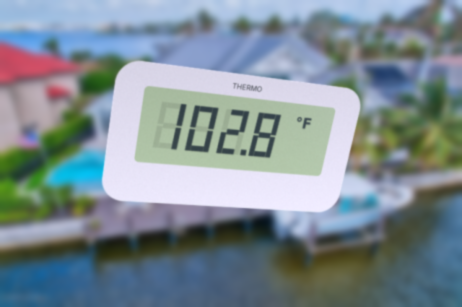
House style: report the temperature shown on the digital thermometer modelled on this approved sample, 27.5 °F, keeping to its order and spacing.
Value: 102.8 °F
